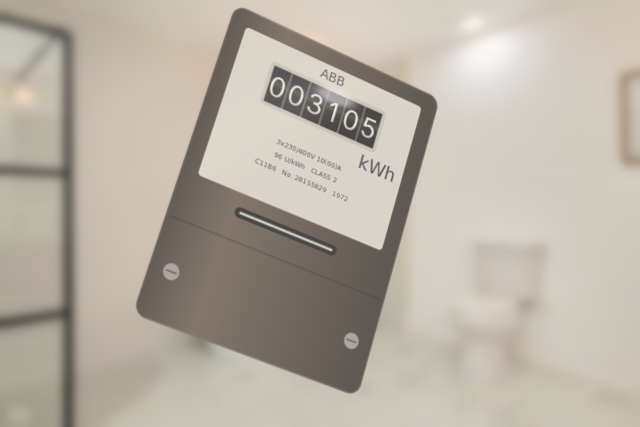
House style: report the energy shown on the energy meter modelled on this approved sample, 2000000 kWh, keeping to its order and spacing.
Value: 3105 kWh
